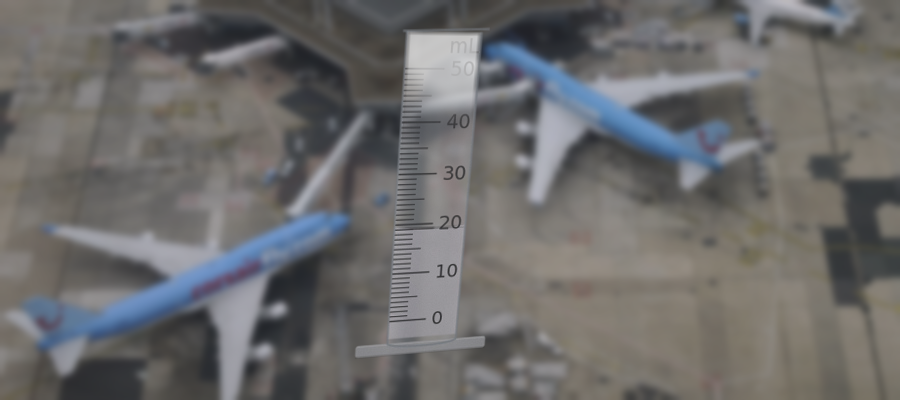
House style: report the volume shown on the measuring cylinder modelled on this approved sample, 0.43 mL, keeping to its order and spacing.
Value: 19 mL
